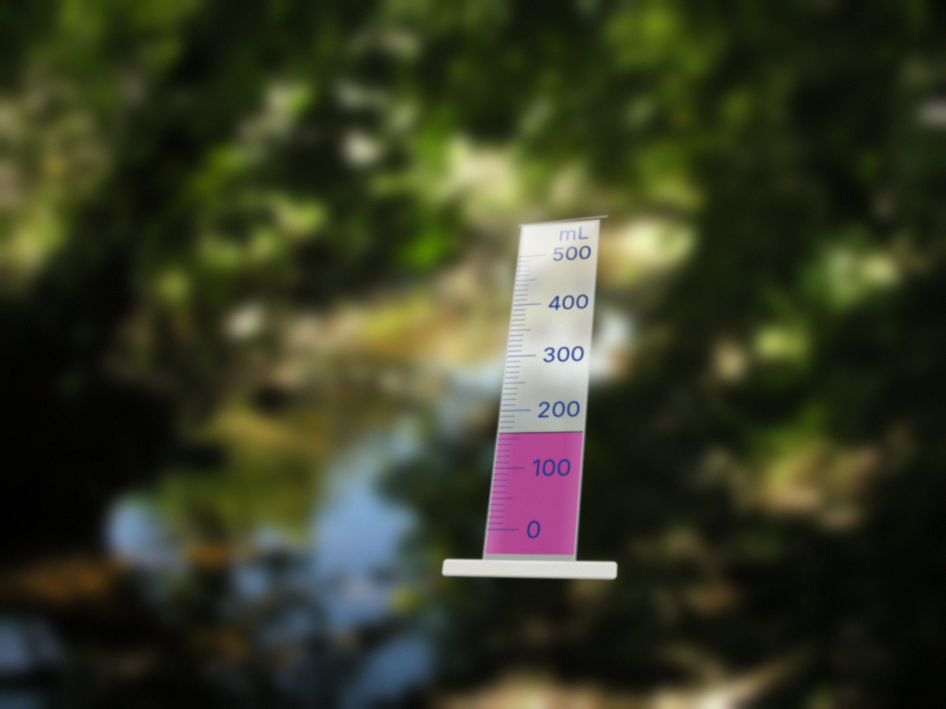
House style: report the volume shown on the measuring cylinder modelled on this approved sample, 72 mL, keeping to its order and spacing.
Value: 160 mL
